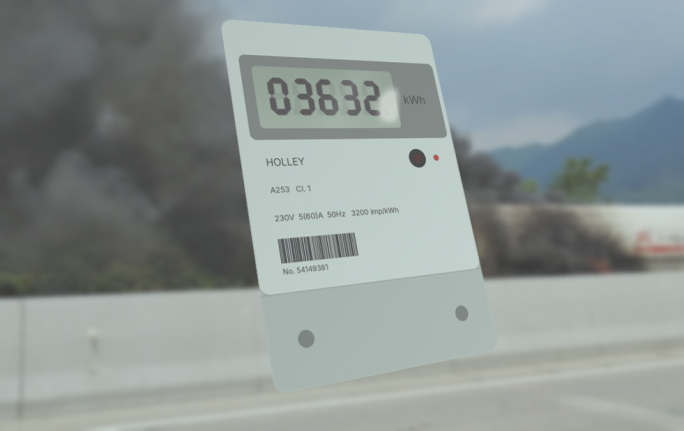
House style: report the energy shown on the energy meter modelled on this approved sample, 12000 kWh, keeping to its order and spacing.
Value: 3632 kWh
